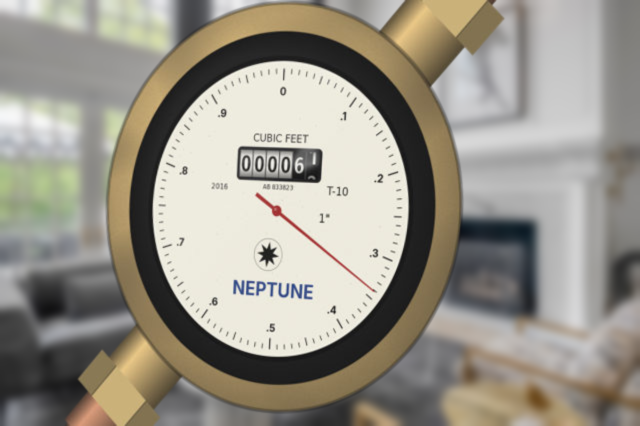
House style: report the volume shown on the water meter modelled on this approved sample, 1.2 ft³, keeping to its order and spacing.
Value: 61.34 ft³
